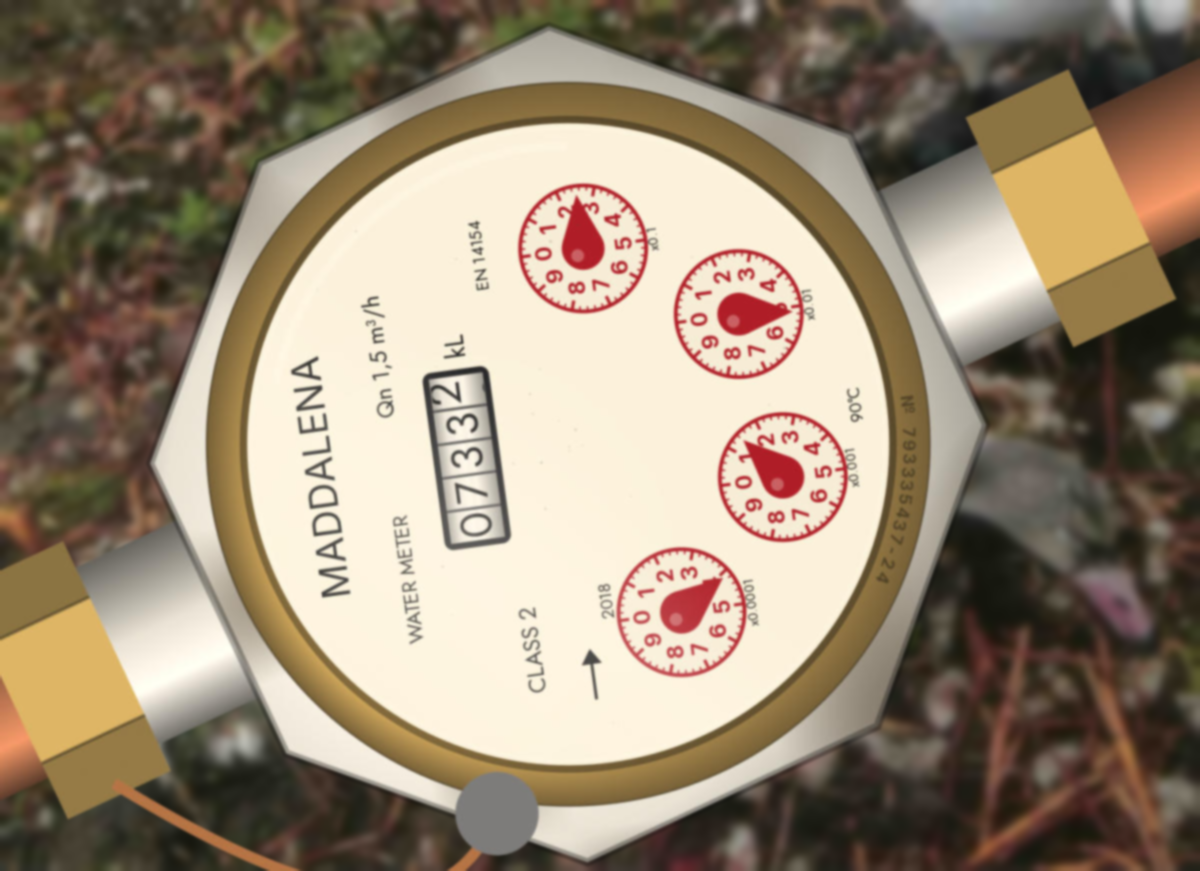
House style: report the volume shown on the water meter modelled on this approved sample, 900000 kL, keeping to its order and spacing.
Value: 7332.2514 kL
